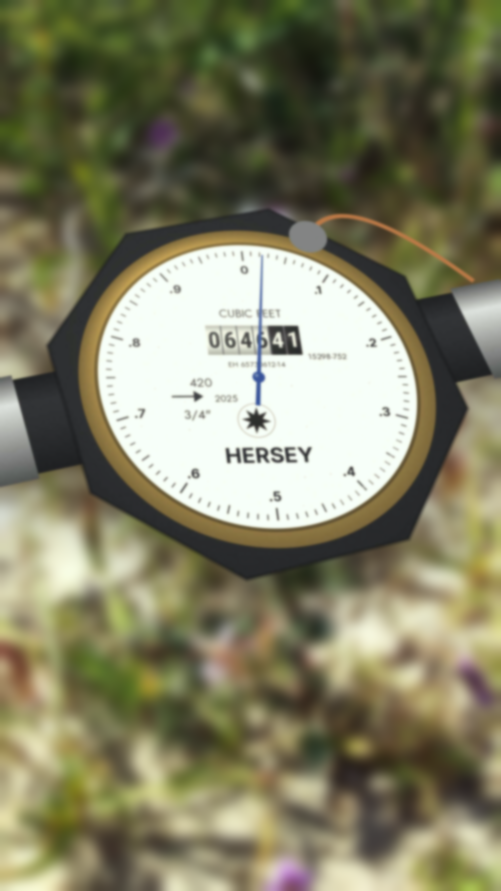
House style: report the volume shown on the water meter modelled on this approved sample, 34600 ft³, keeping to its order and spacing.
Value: 64641.02 ft³
